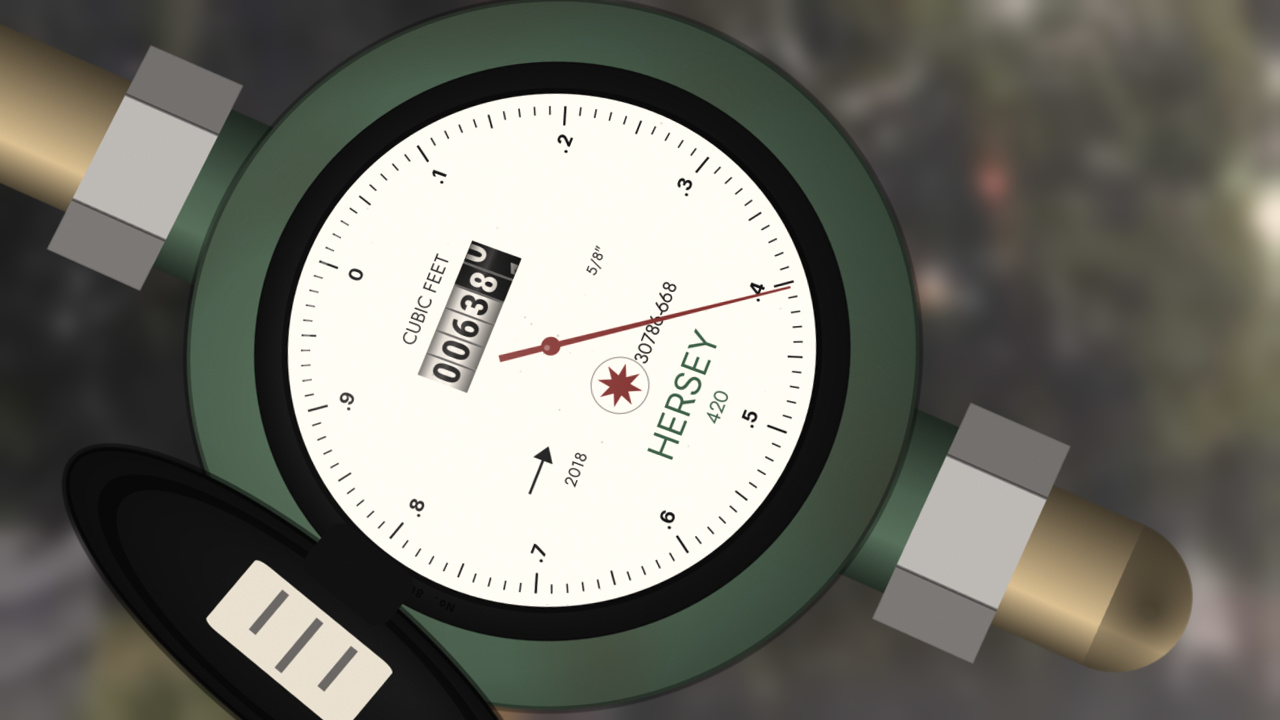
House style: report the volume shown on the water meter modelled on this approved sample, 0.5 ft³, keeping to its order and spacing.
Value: 6380.40 ft³
